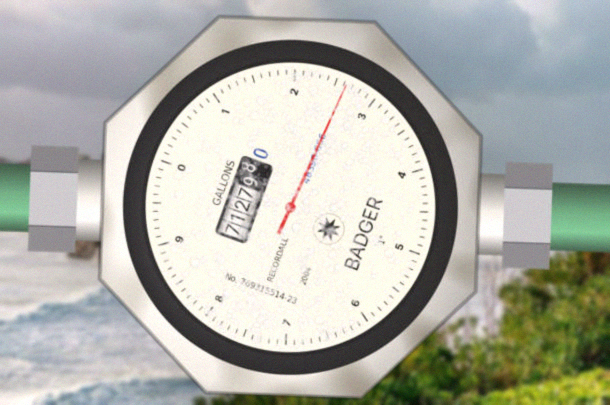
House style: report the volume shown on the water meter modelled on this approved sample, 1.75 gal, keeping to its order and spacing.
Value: 7127982.6 gal
